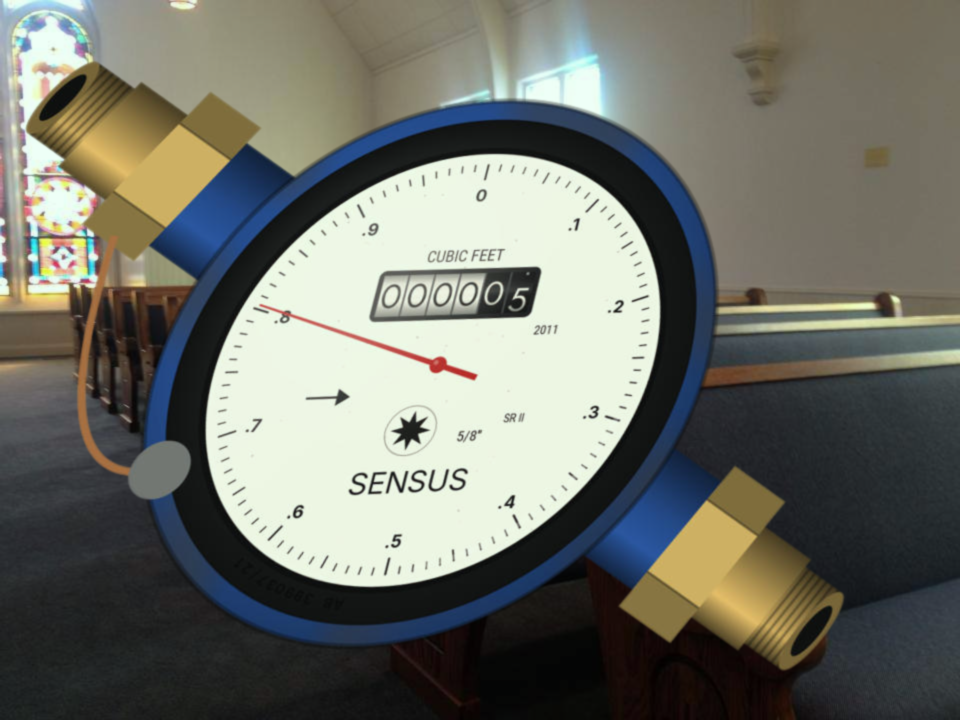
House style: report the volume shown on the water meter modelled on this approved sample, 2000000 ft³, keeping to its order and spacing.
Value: 4.80 ft³
